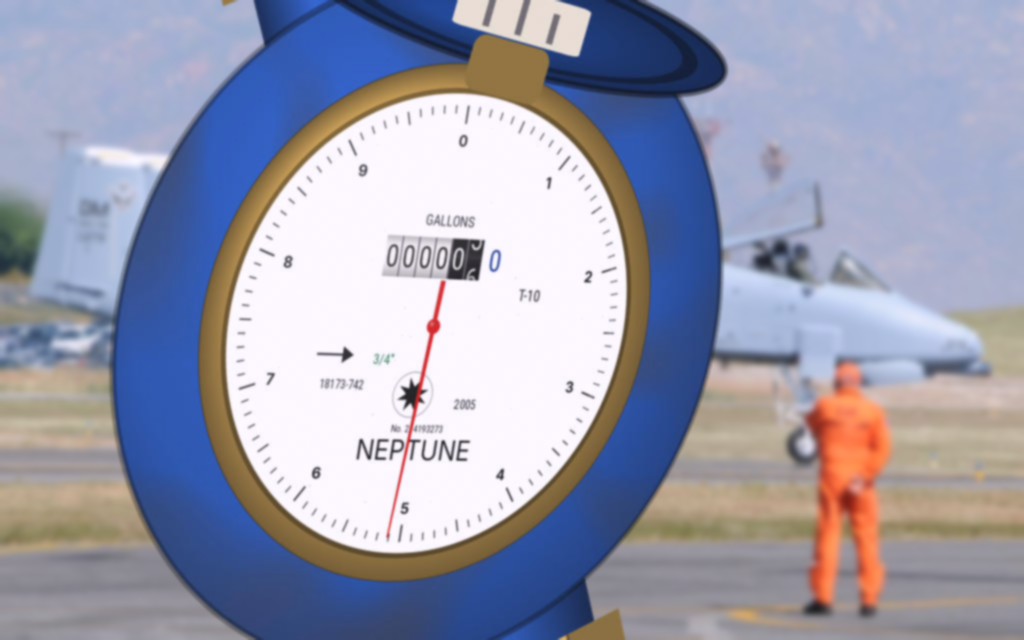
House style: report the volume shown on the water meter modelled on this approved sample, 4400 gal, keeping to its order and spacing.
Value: 55.1 gal
